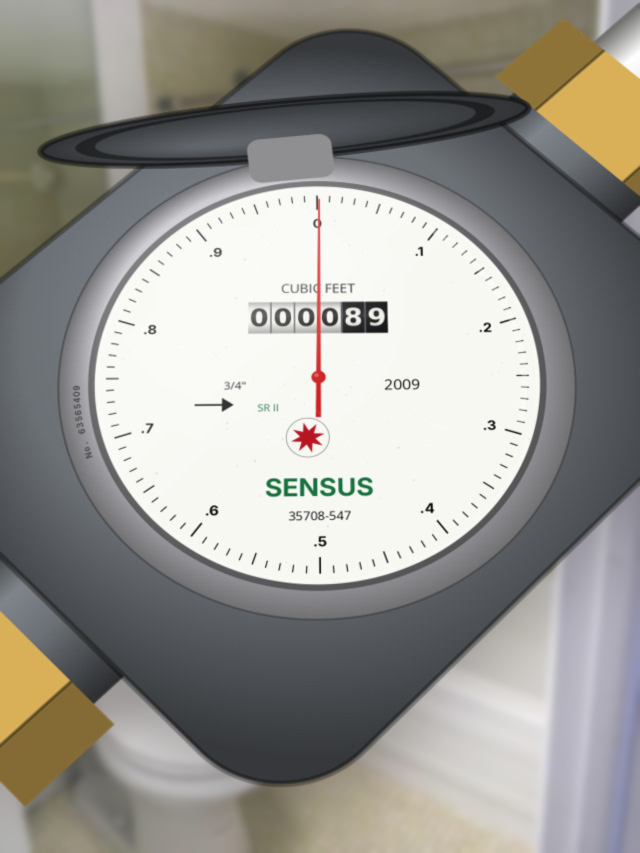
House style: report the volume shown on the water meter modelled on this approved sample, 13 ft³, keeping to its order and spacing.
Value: 89.00 ft³
